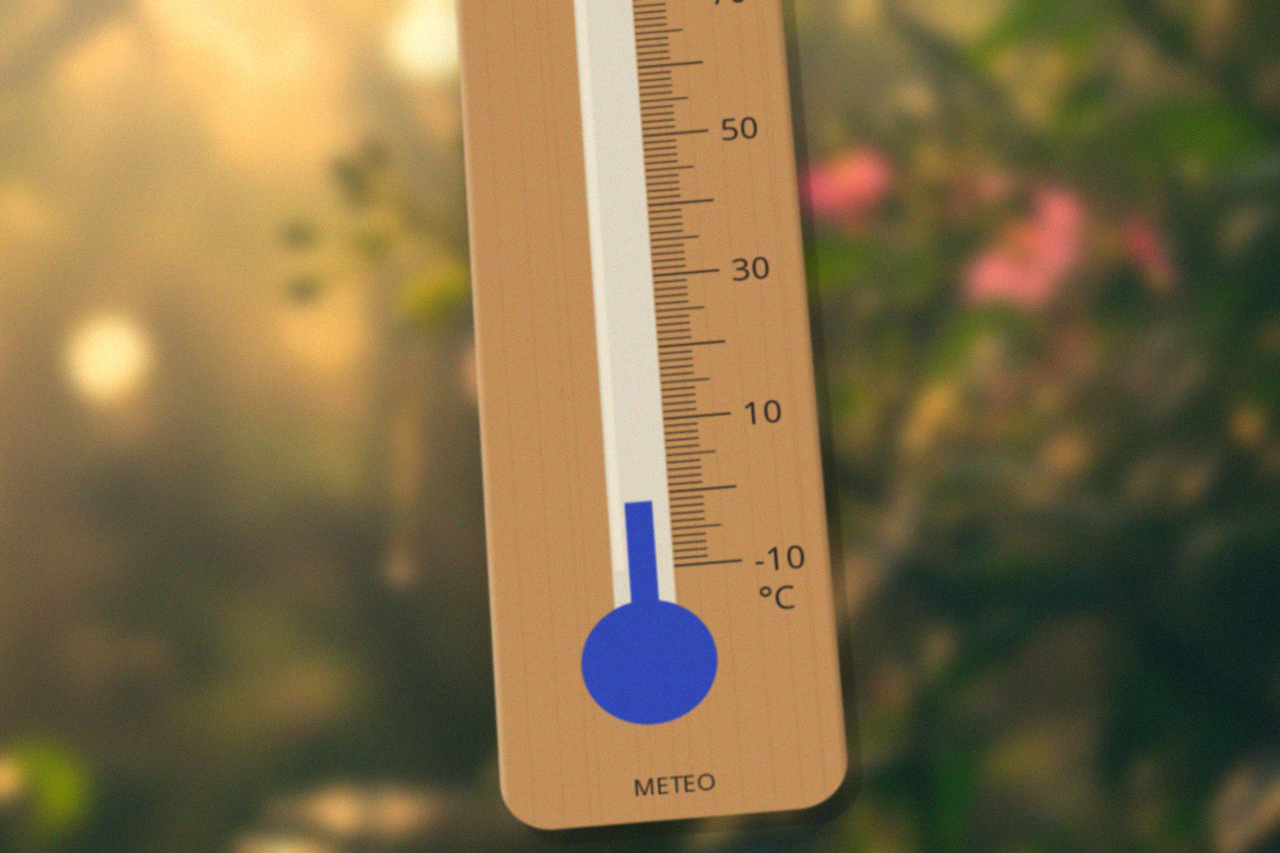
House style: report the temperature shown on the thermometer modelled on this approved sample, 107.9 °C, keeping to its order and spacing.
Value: -1 °C
